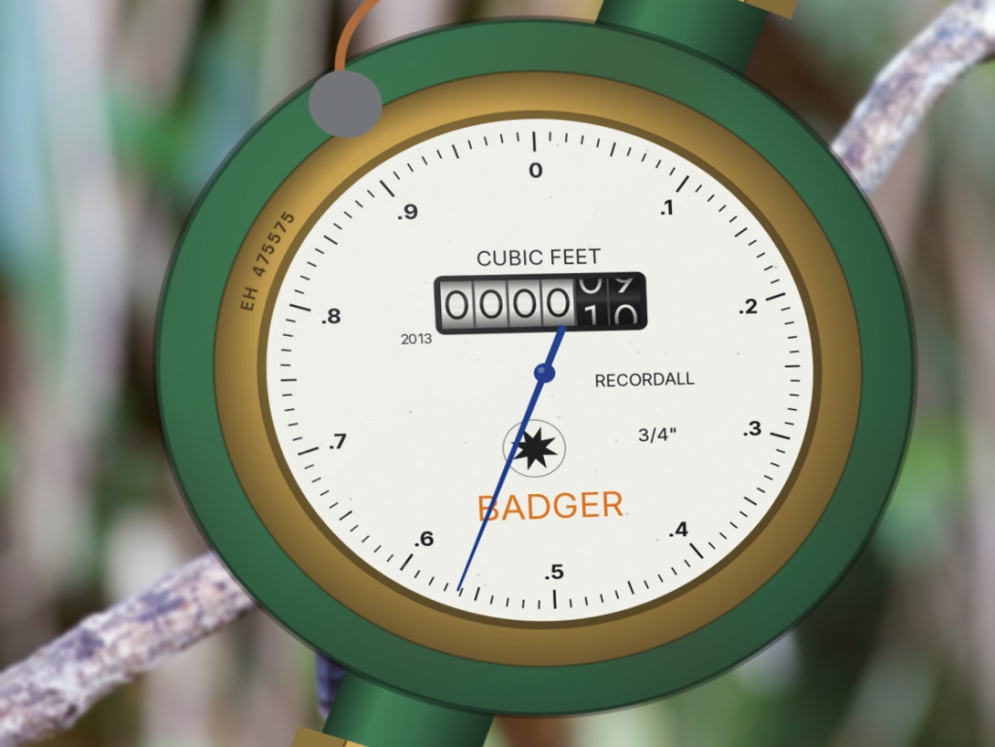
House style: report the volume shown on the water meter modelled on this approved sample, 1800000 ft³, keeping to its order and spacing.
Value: 9.56 ft³
